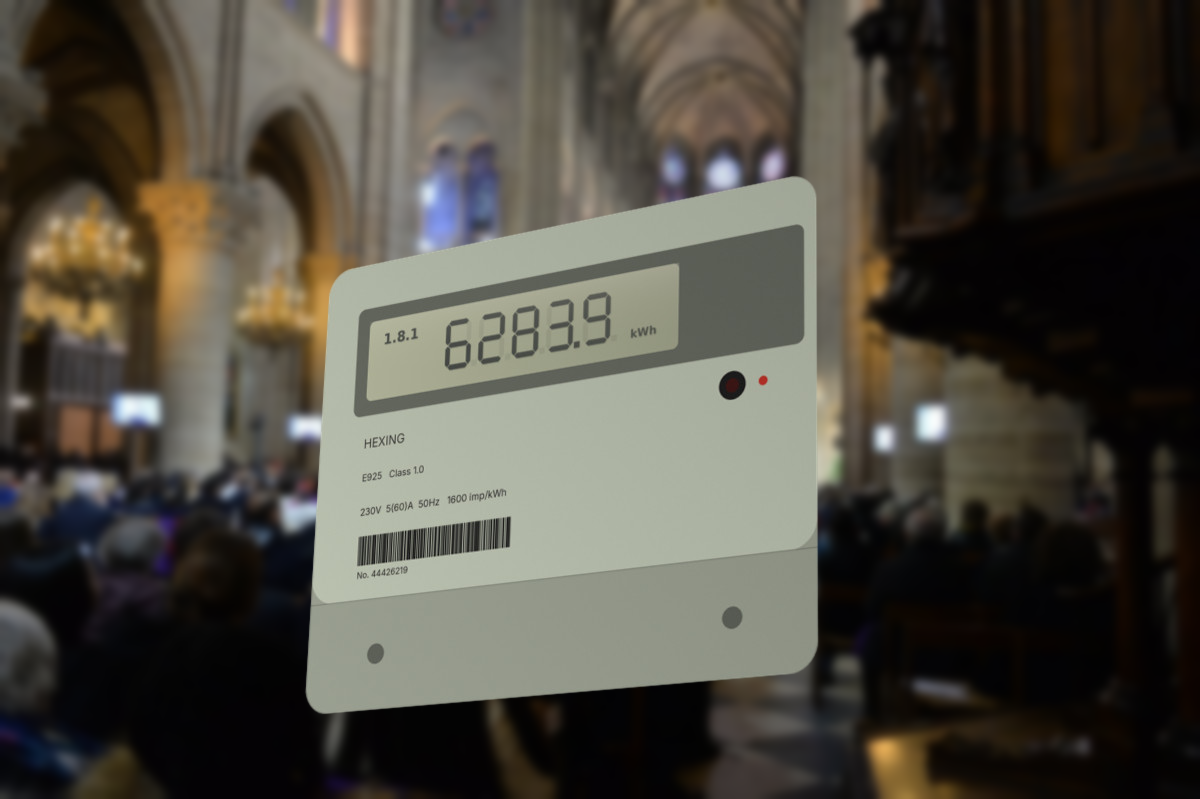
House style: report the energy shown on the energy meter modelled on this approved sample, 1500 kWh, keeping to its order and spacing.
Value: 6283.9 kWh
